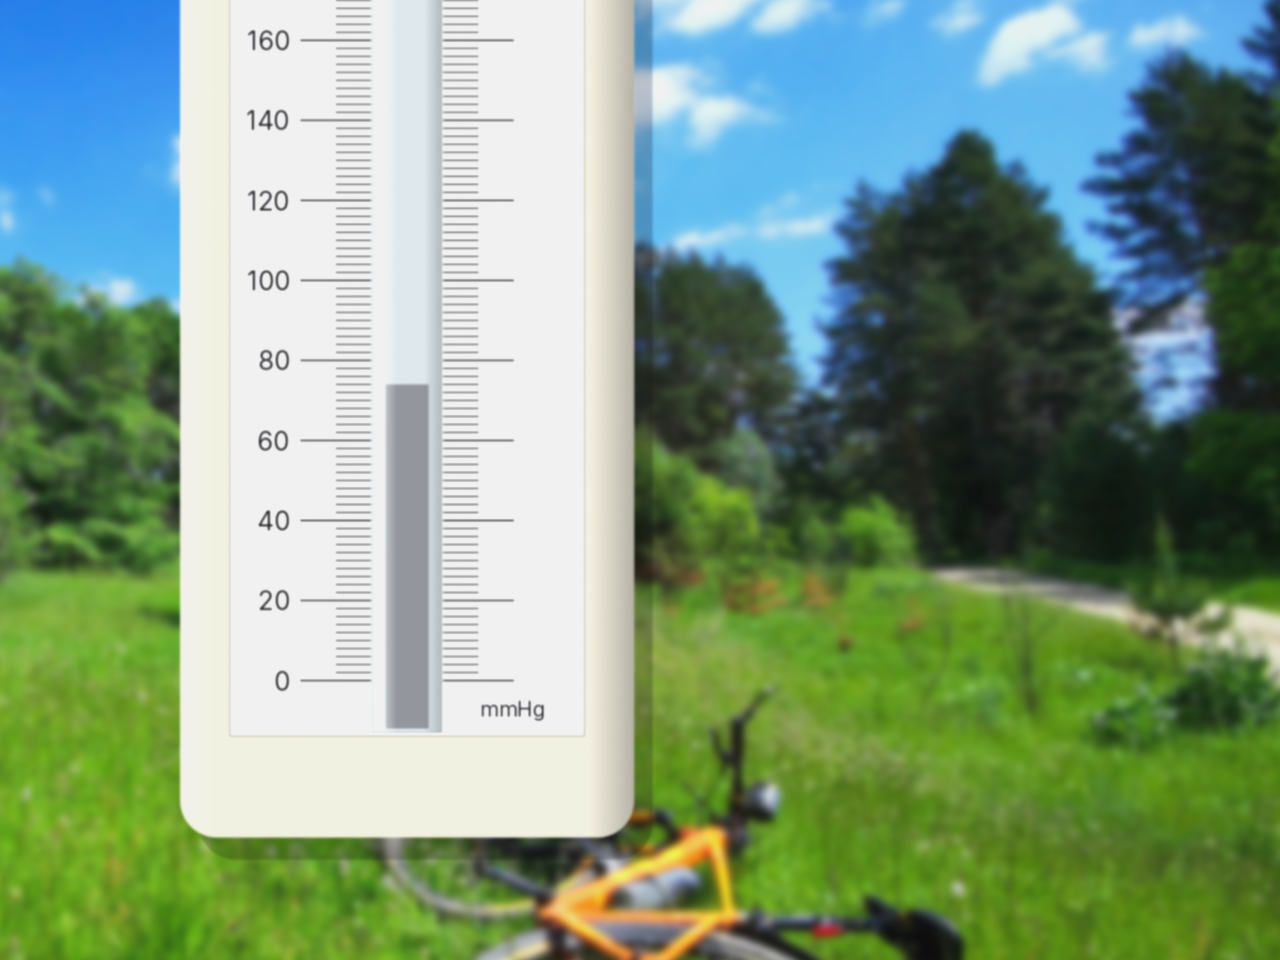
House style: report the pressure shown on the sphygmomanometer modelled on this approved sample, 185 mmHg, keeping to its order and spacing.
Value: 74 mmHg
